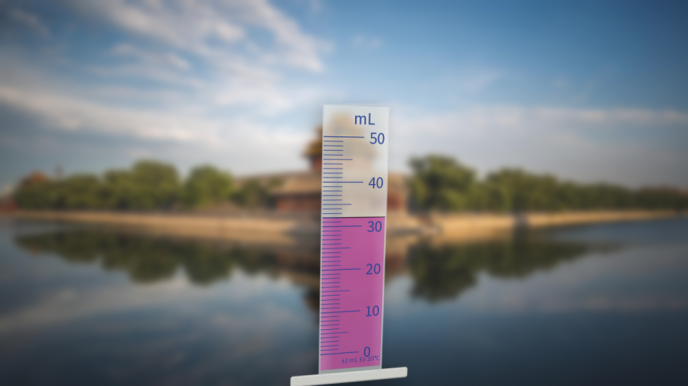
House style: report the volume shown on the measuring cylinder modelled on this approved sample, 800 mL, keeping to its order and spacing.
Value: 32 mL
